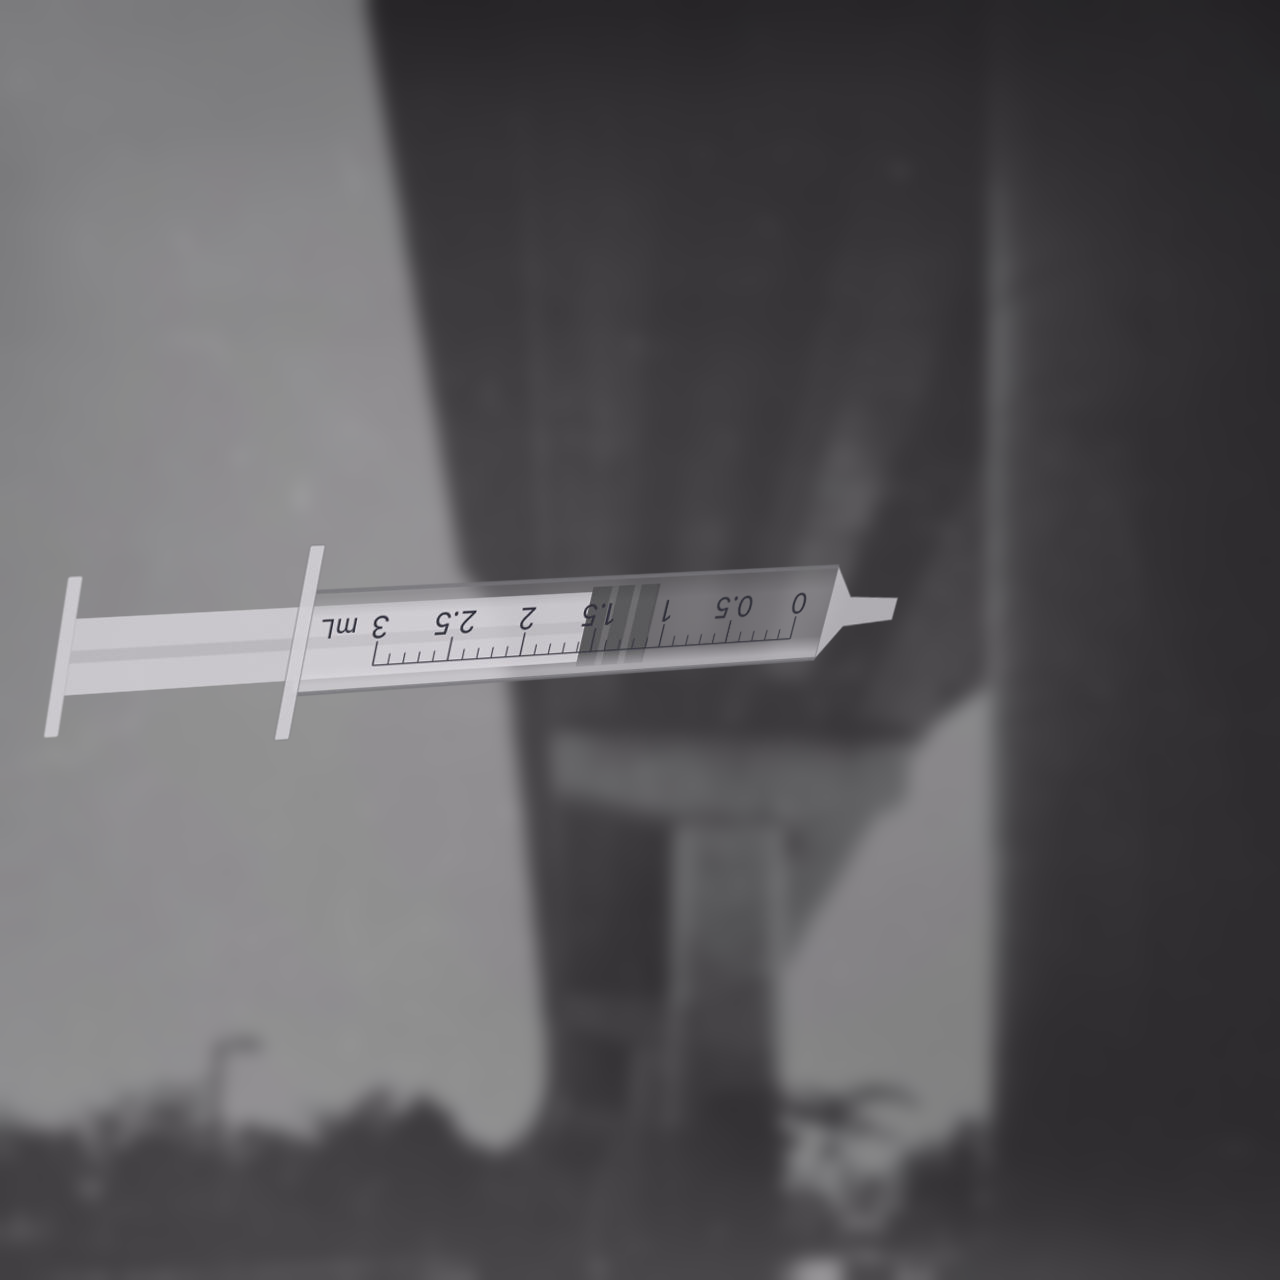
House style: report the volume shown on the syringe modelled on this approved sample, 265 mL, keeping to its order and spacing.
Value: 1.1 mL
